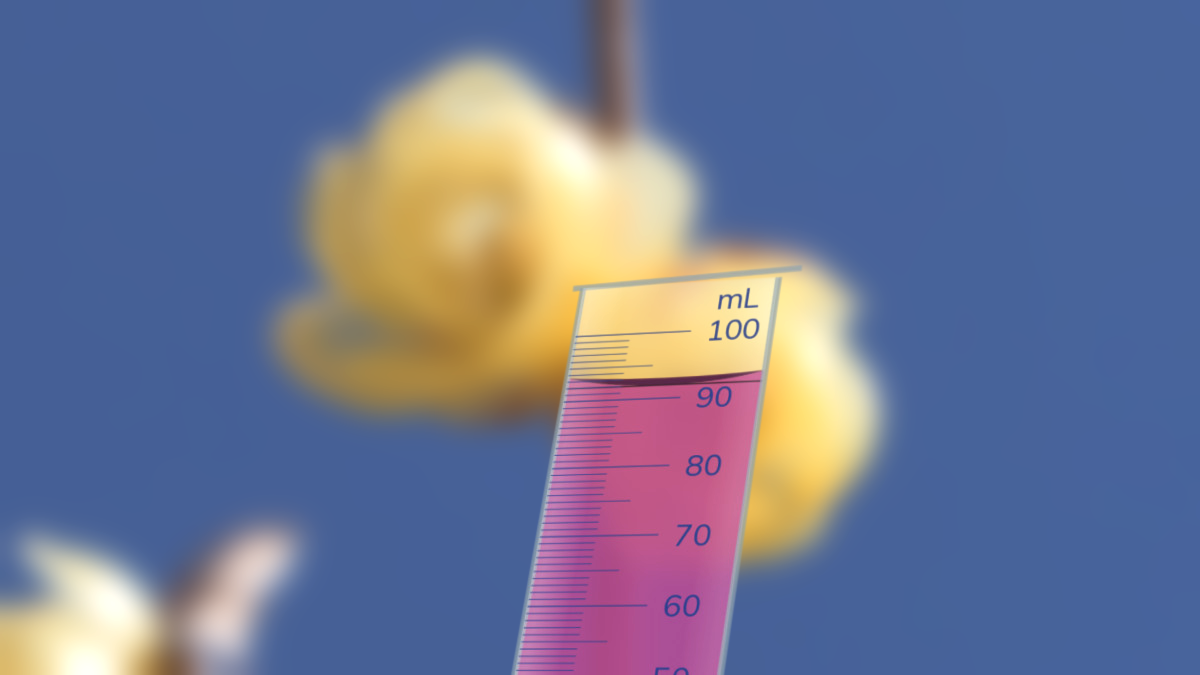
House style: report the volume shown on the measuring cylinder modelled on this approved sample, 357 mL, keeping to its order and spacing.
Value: 92 mL
